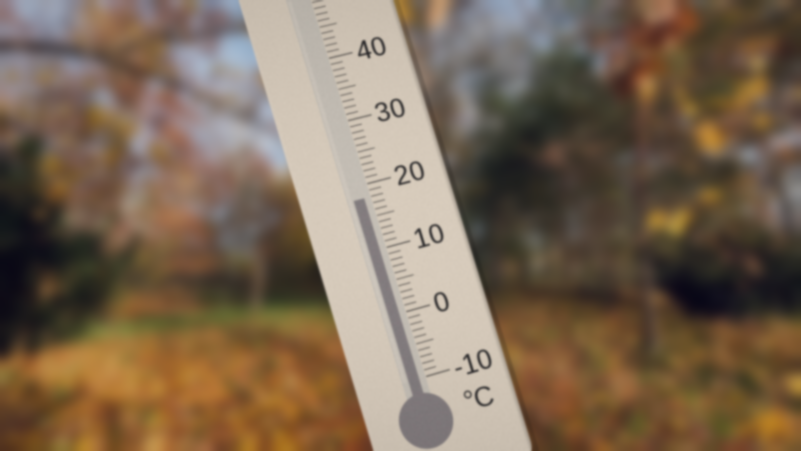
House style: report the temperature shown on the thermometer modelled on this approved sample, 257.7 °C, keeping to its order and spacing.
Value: 18 °C
